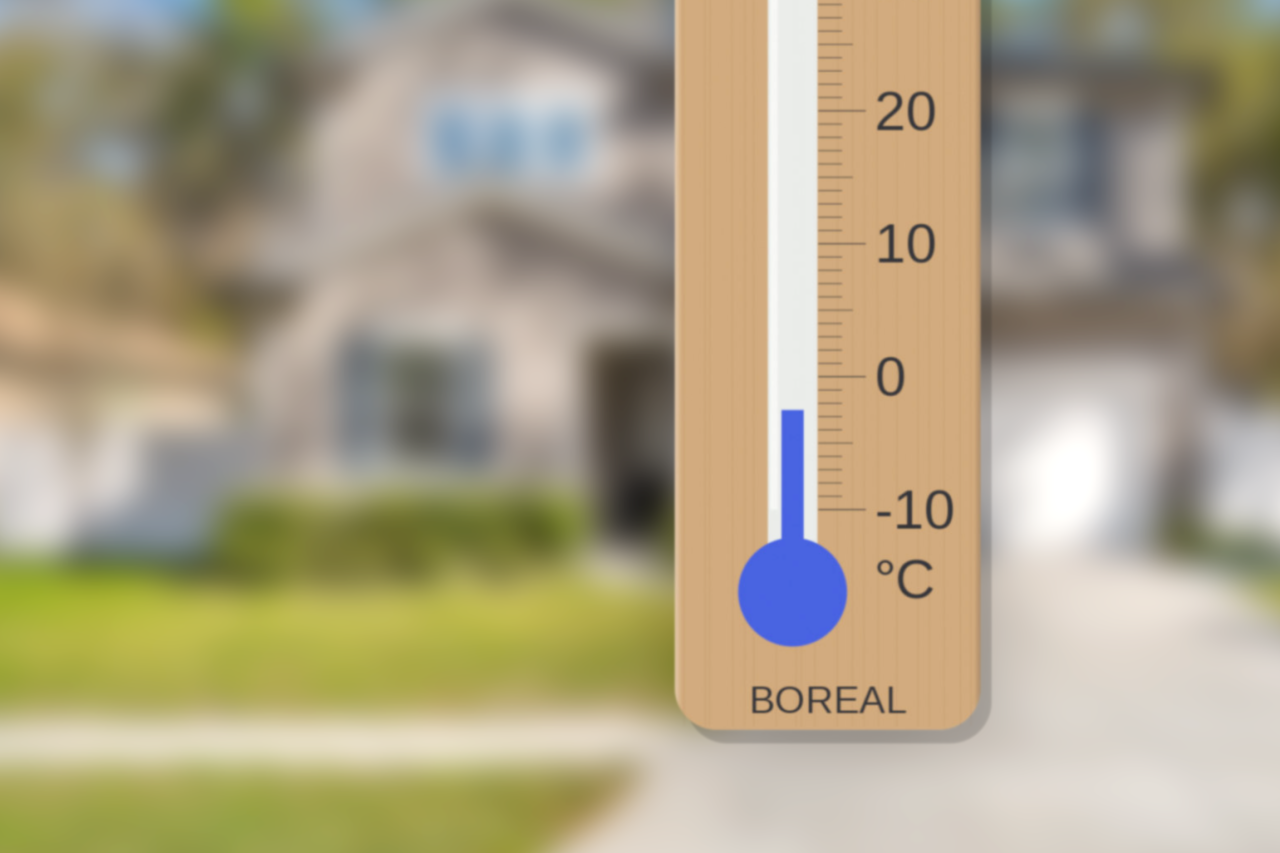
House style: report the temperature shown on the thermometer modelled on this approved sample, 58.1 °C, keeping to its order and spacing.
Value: -2.5 °C
